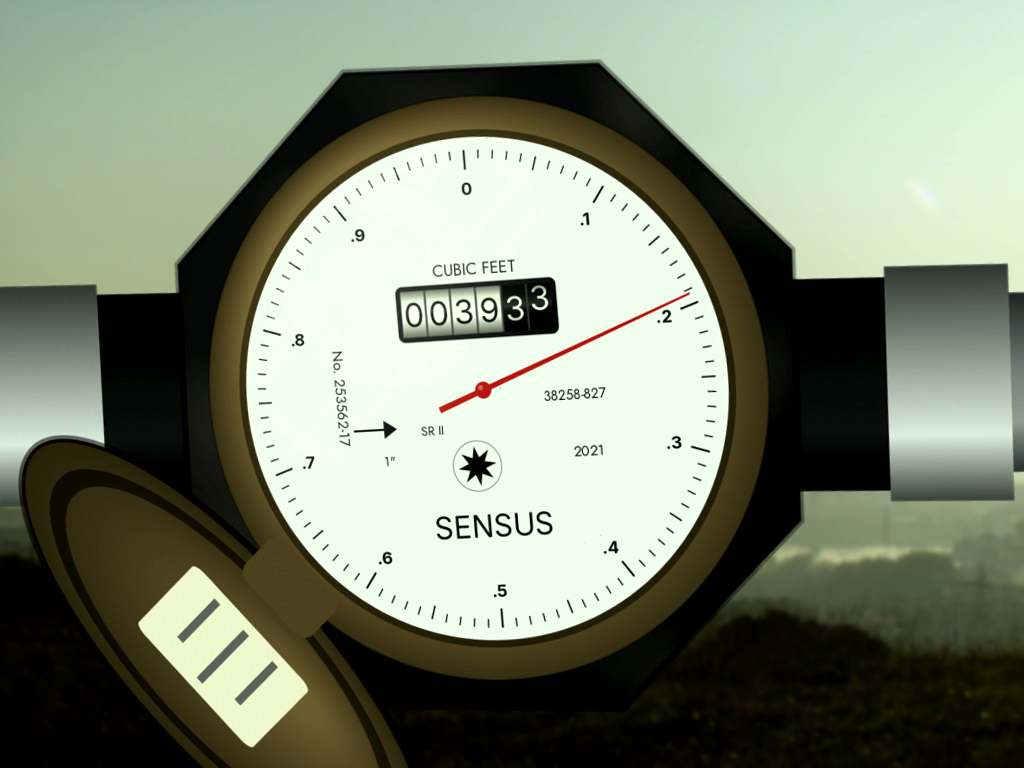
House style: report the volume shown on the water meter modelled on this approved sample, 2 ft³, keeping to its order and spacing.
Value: 3933.19 ft³
